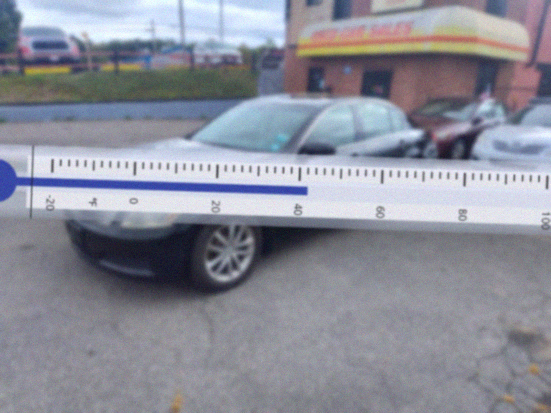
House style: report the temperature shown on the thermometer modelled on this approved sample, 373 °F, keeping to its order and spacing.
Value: 42 °F
